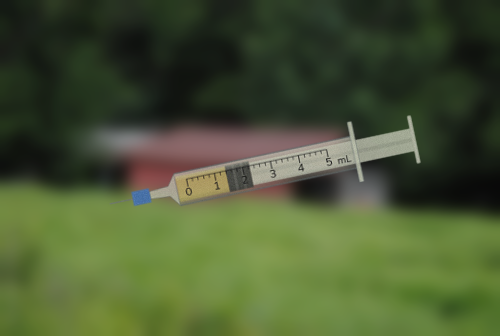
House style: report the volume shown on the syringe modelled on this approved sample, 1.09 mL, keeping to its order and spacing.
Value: 1.4 mL
